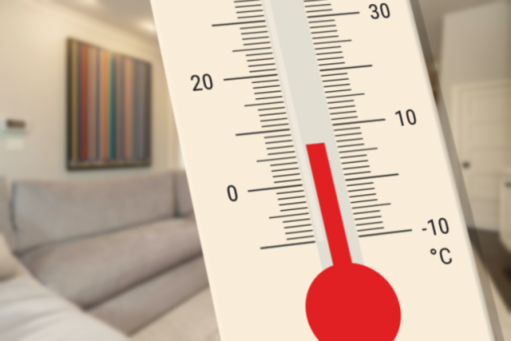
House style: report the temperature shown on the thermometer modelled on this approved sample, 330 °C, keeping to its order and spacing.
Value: 7 °C
